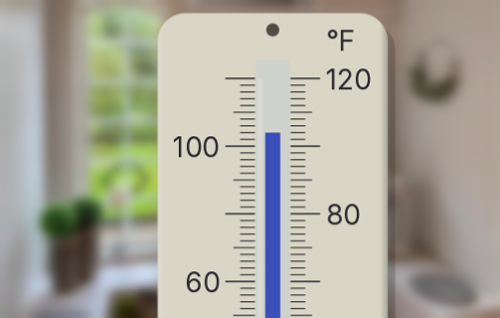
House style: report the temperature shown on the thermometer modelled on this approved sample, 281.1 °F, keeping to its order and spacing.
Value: 104 °F
